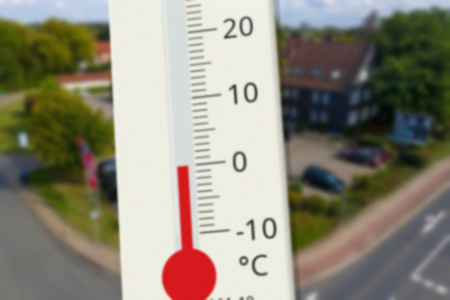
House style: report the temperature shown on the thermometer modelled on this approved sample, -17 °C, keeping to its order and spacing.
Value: 0 °C
